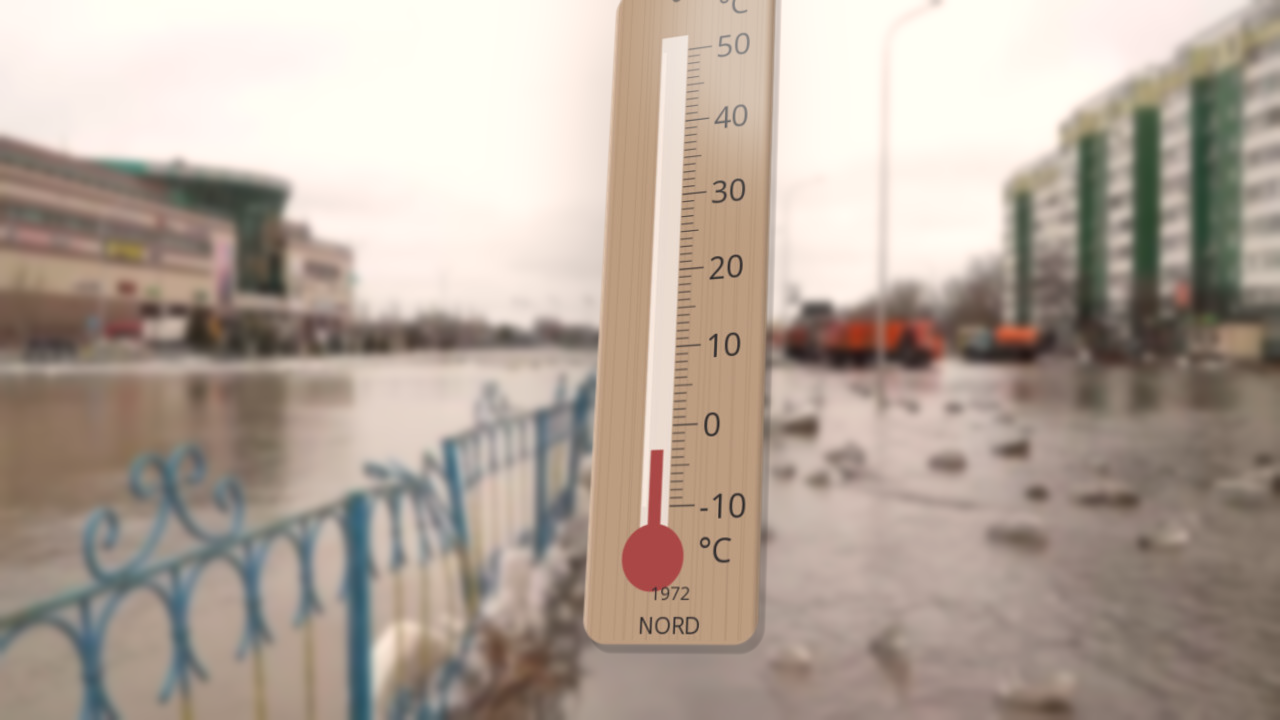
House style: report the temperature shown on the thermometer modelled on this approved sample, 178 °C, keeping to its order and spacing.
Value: -3 °C
